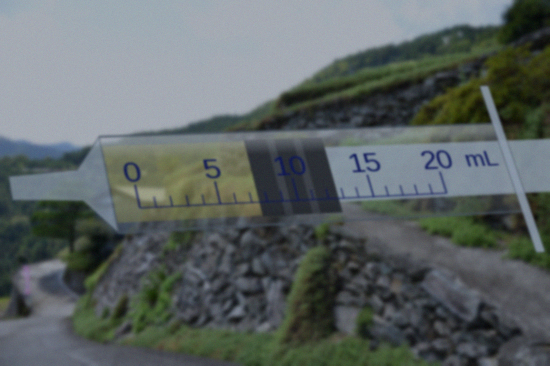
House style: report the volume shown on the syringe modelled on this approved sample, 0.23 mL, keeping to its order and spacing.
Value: 7.5 mL
